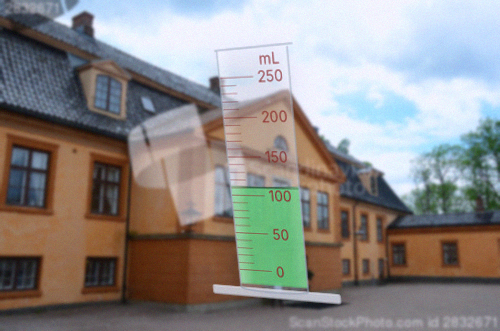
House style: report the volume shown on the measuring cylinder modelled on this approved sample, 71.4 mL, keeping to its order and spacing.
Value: 110 mL
